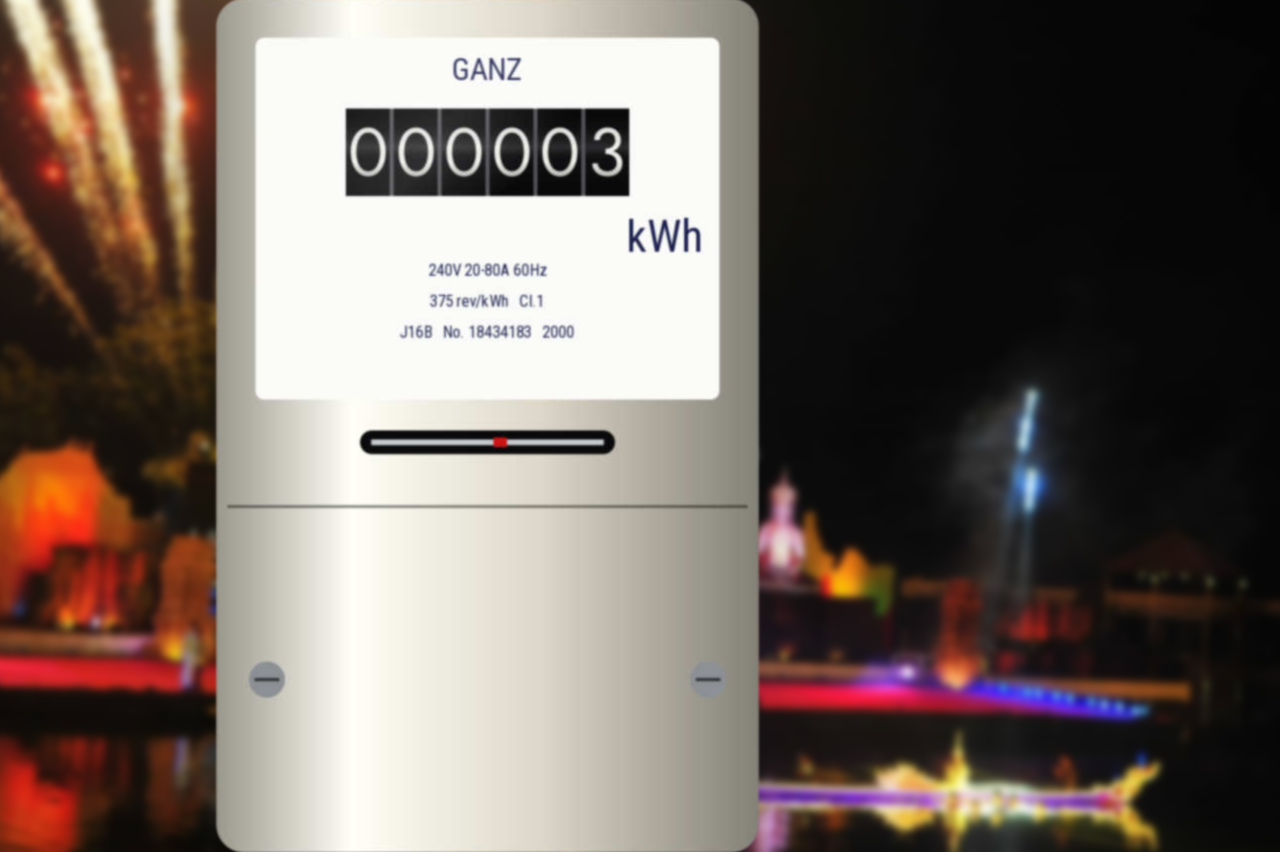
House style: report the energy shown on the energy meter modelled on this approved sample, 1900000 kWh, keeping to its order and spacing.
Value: 3 kWh
